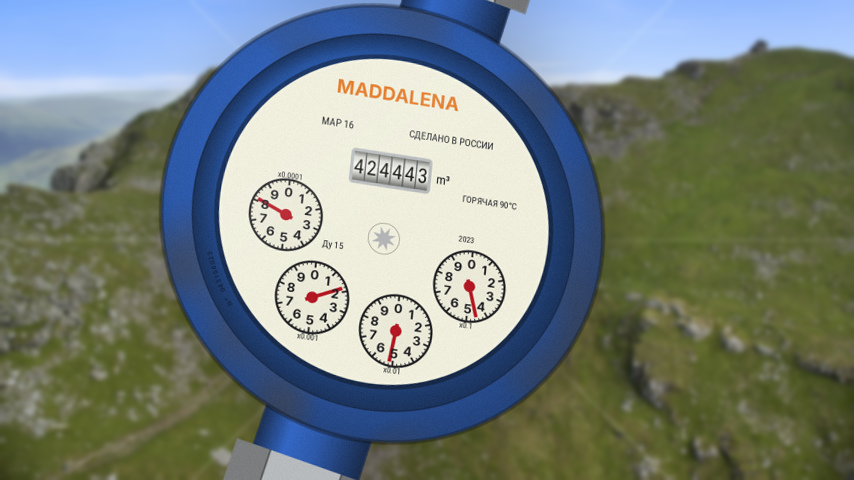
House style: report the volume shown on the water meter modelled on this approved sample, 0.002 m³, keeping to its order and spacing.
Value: 424443.4518 m³
